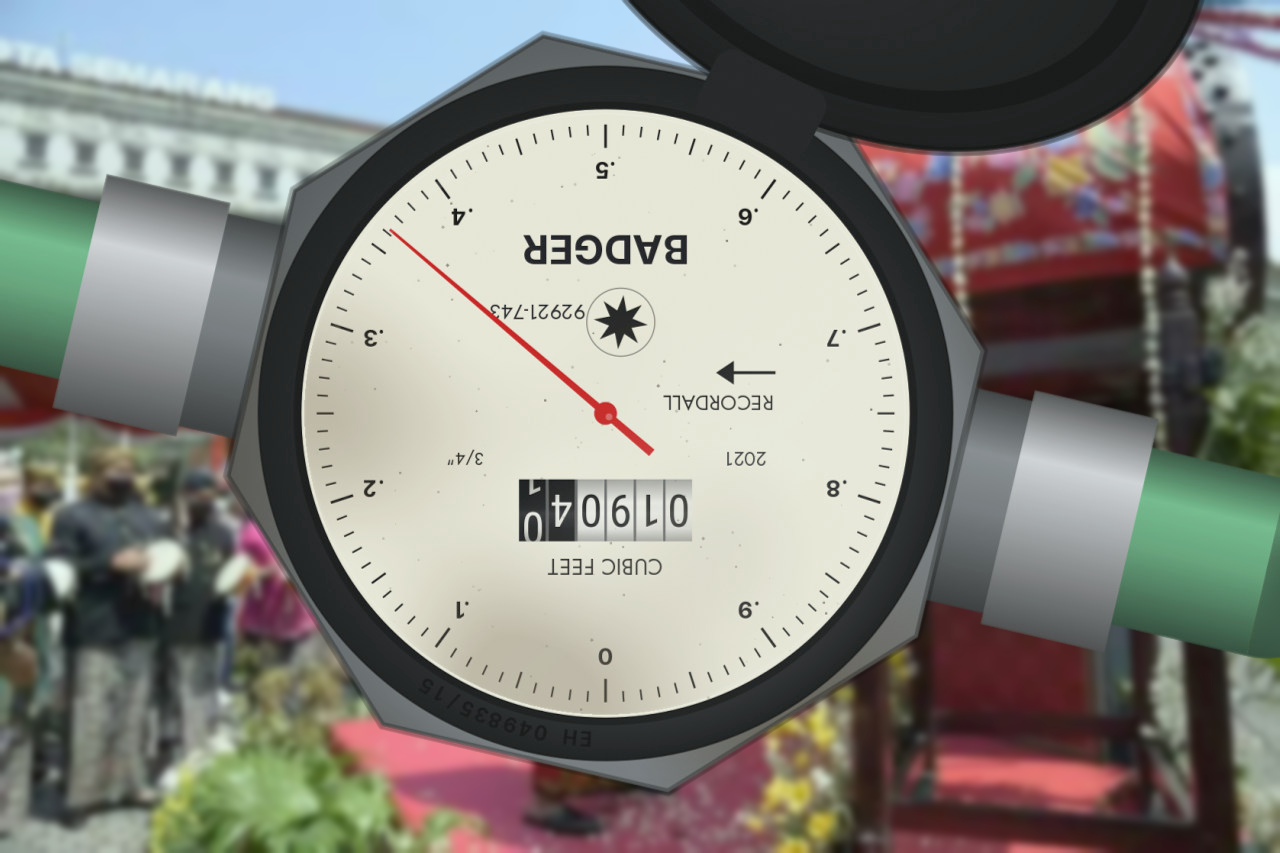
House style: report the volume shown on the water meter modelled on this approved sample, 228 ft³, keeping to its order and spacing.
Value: 19040.36 ft³
